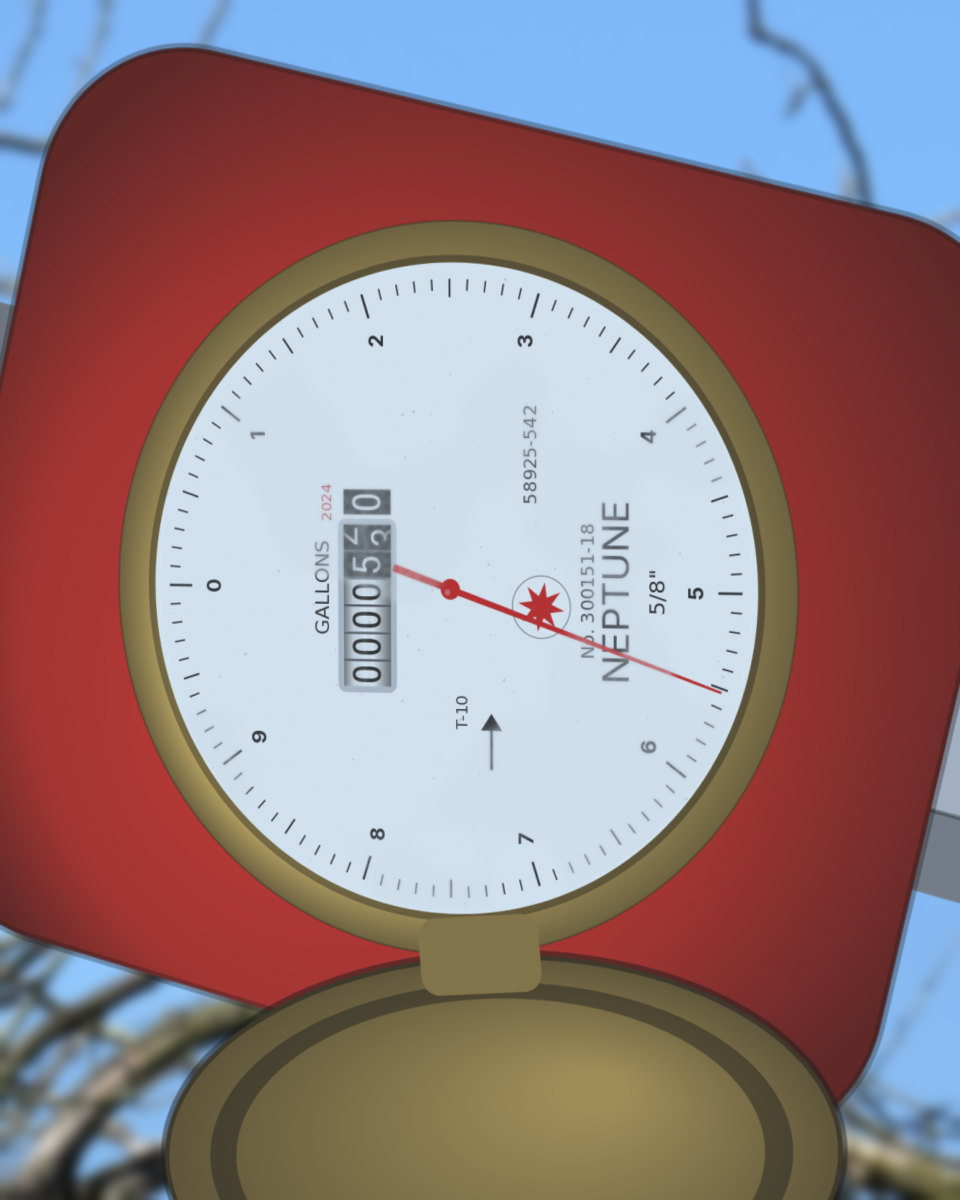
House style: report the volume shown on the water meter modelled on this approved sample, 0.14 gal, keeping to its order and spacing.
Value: 525.5 gal
